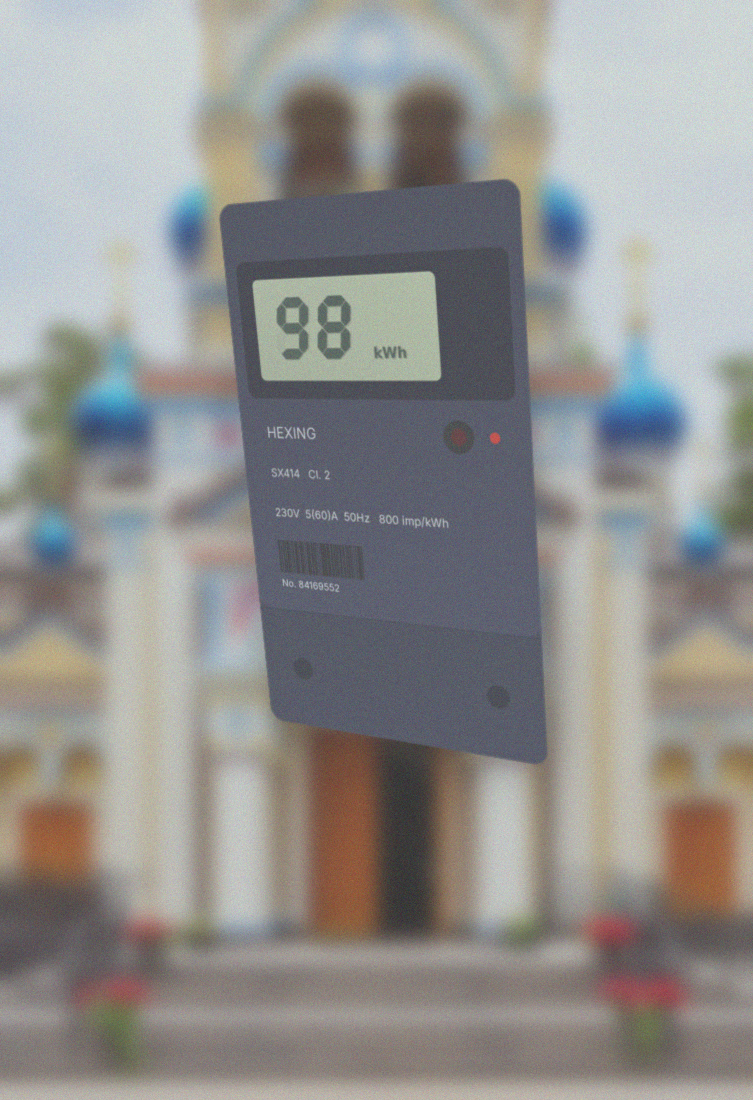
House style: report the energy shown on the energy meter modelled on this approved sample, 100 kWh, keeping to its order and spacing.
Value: 98 kWh
